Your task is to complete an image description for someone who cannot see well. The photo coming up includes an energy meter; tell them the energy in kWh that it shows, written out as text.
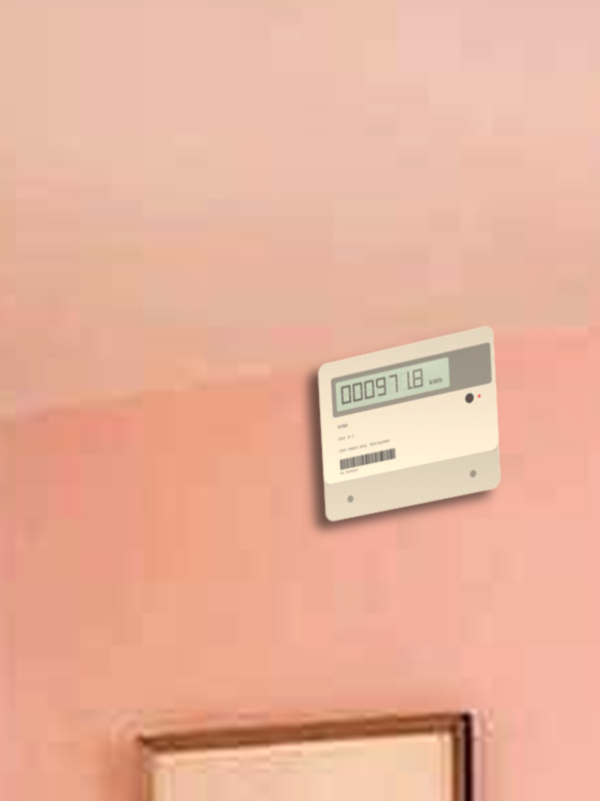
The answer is 971.8 kWh
